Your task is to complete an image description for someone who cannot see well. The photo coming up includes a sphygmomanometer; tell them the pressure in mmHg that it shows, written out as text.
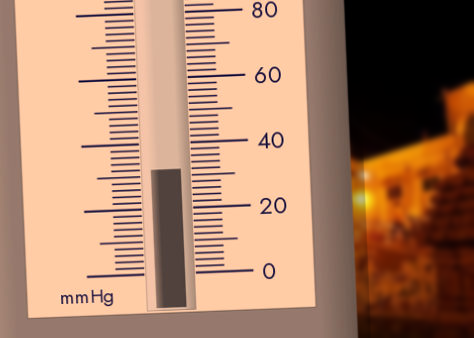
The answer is 32 mmHg
